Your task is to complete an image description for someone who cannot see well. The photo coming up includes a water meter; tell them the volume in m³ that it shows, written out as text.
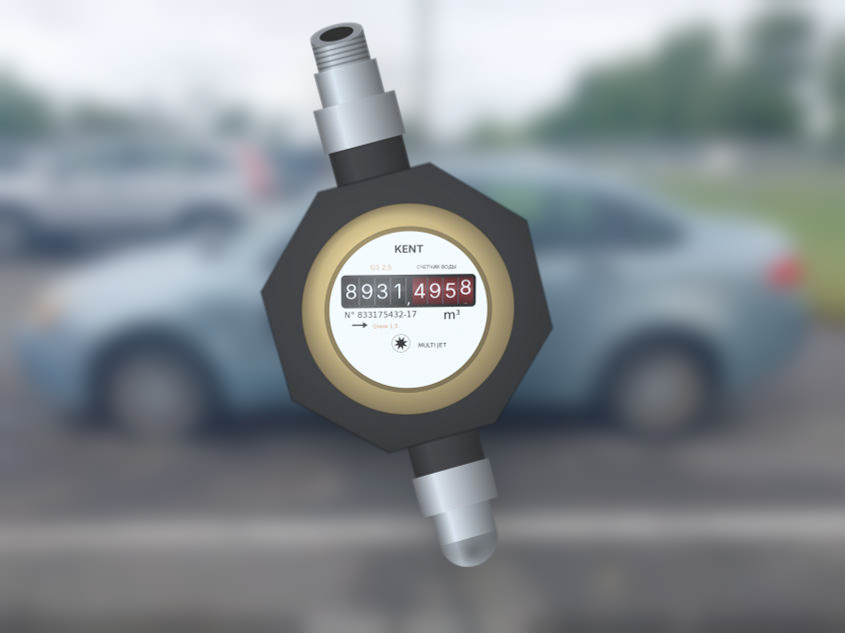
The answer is 8931.4958 m³
